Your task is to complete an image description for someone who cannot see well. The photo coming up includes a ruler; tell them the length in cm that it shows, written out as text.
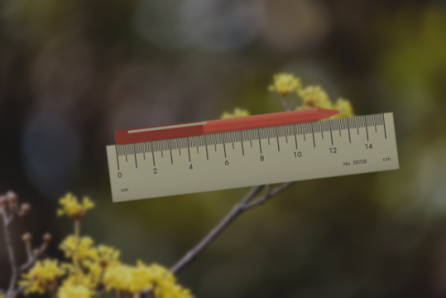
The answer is 13 cm
